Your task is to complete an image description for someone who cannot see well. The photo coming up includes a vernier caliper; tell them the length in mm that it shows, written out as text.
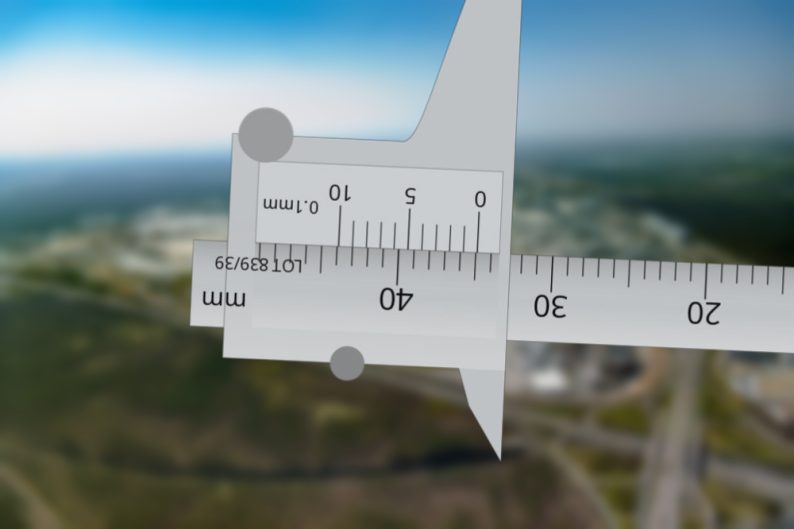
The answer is 34.9 mm
